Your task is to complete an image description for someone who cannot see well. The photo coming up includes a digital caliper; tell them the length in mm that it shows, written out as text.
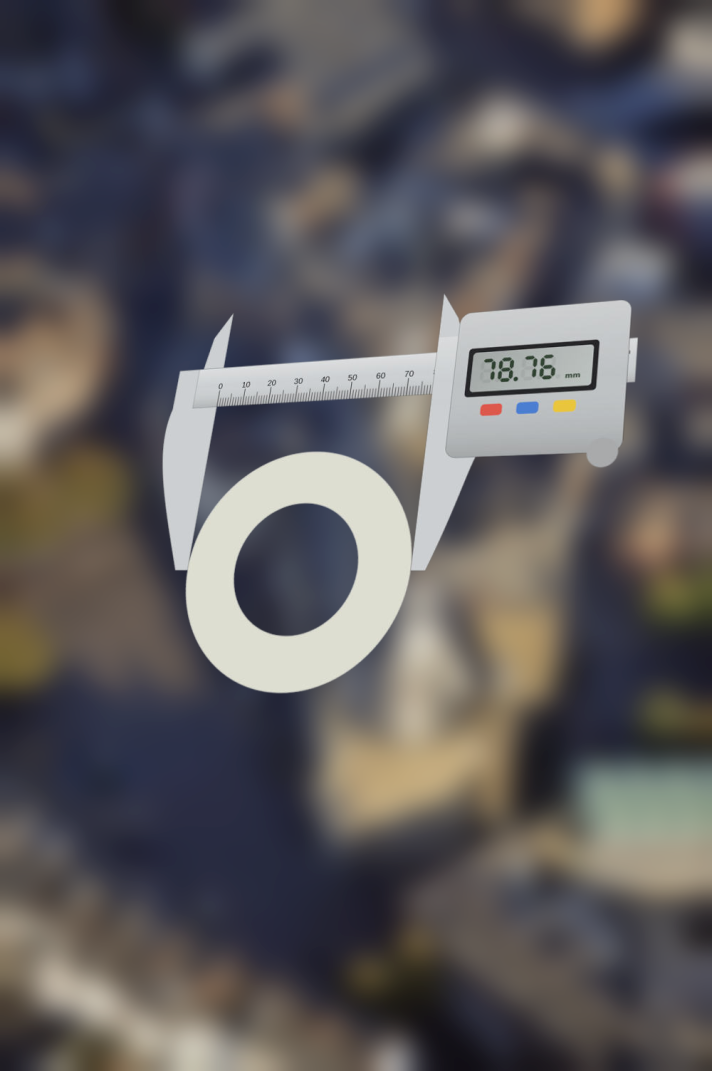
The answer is 78.76 mm
